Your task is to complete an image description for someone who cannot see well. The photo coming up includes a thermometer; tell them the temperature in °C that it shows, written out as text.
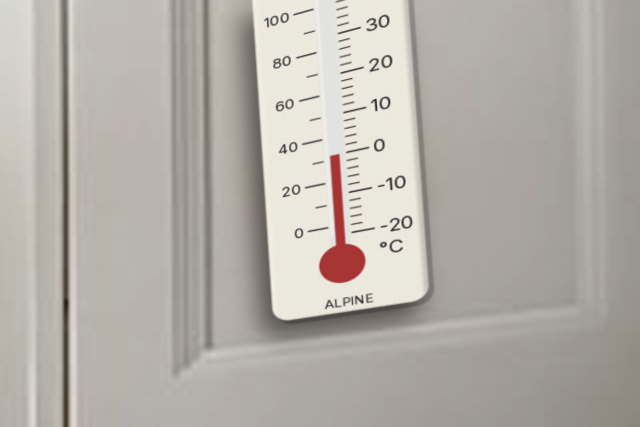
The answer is 0 °C
